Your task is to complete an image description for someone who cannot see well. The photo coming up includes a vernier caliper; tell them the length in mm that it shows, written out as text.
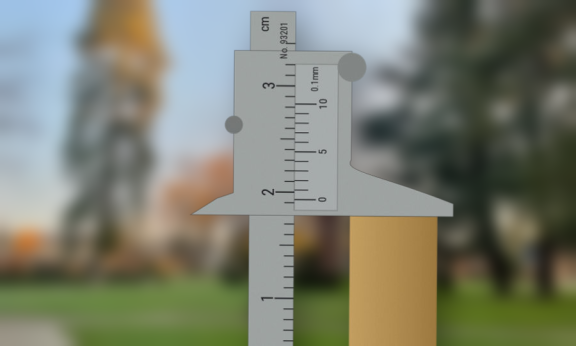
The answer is 19.3 mm
